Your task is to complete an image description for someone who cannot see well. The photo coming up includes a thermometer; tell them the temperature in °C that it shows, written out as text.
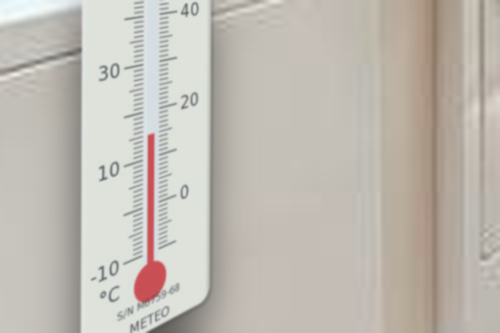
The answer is 15 °C
